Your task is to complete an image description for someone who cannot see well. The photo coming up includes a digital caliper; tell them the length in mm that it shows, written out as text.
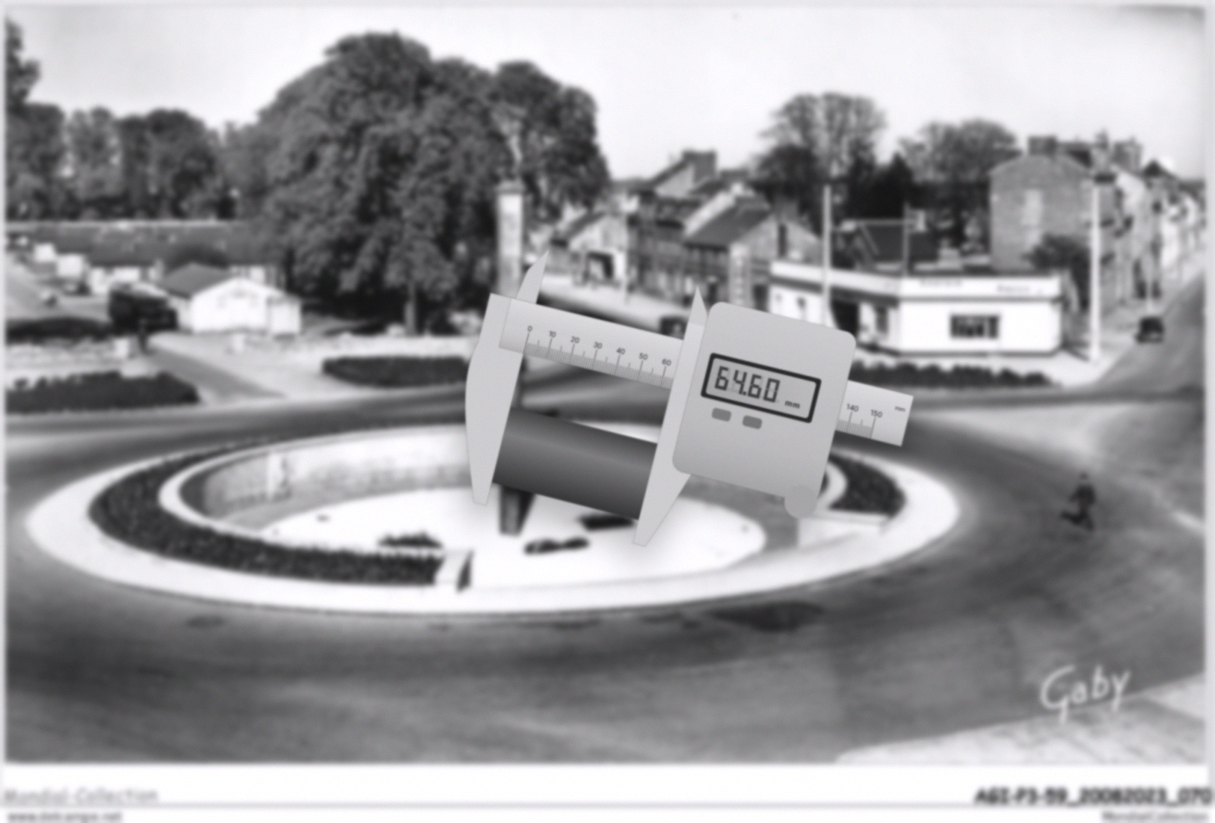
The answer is 64.60 mm
